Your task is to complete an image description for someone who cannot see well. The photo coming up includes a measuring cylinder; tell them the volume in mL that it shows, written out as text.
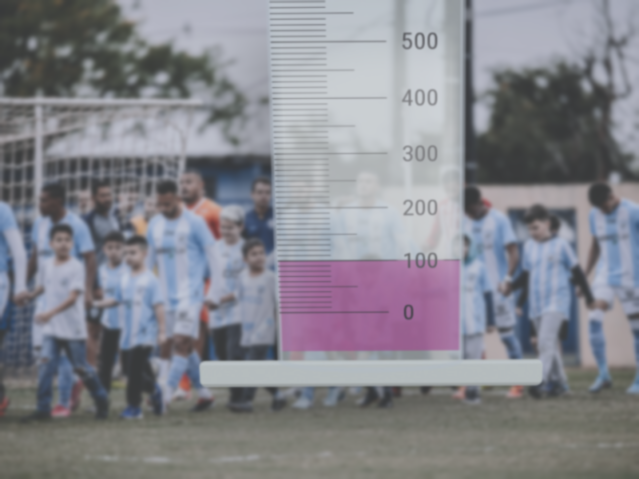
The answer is 100 mL
